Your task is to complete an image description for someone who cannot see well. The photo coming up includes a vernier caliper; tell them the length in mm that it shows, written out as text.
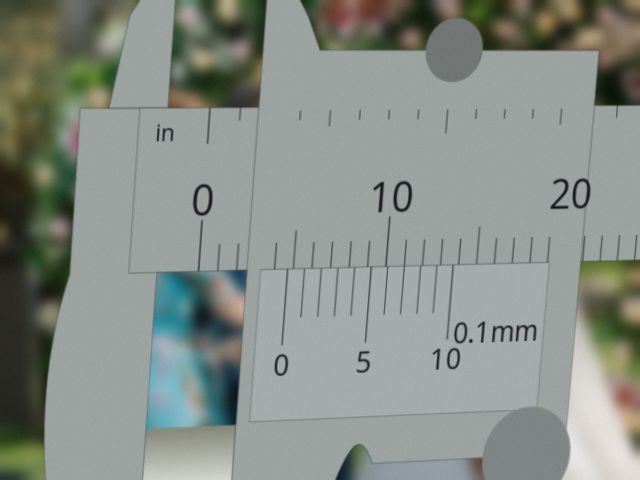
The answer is 4.7 mm
